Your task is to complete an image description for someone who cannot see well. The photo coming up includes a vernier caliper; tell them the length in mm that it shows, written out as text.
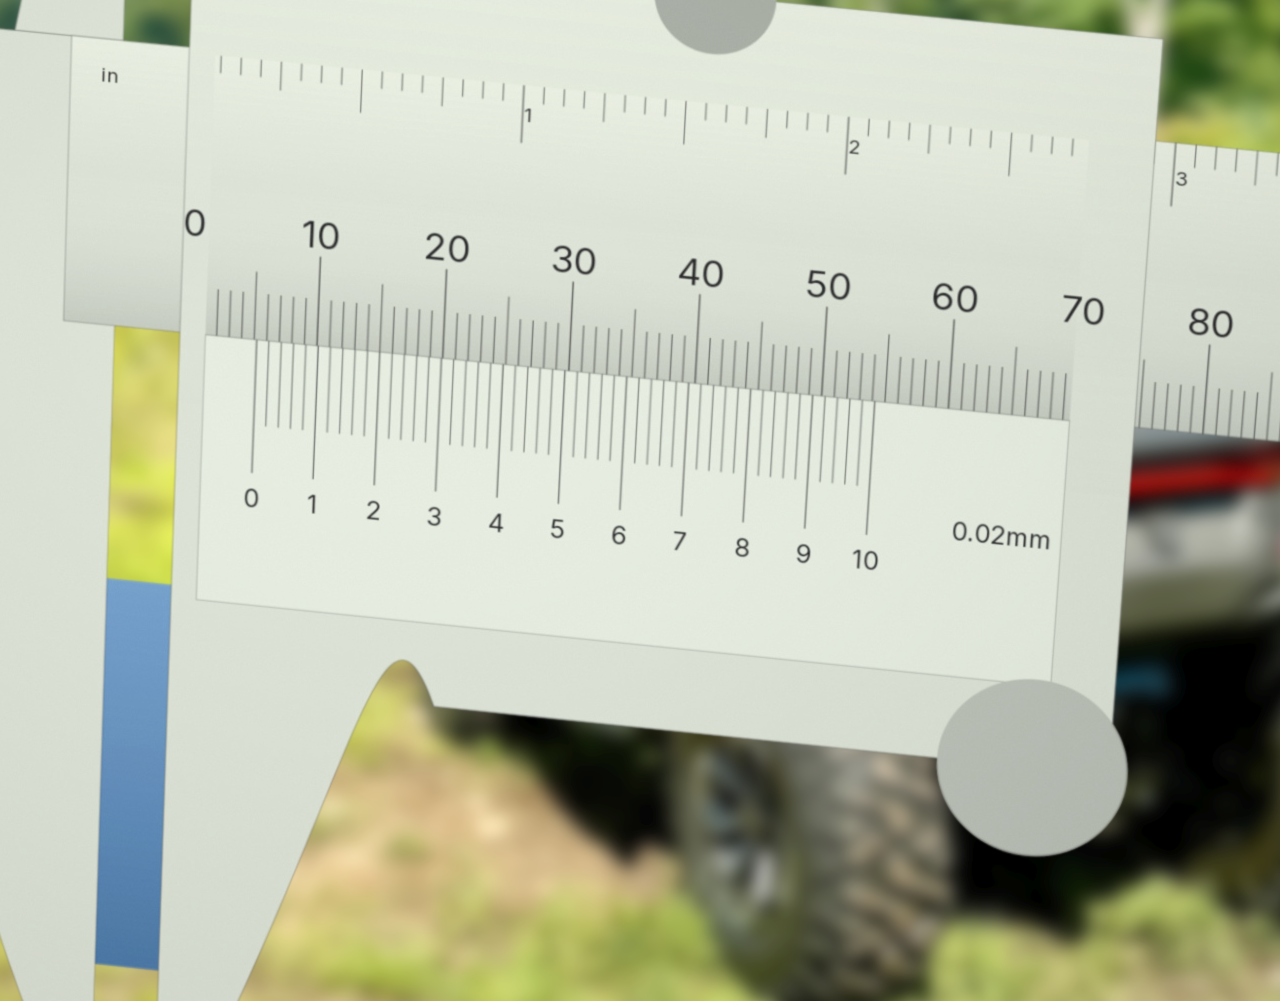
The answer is 5.2 mm
